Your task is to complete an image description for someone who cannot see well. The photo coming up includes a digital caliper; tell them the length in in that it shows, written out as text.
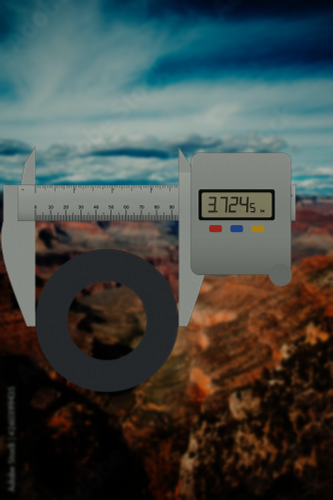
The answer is 3.7245 in
